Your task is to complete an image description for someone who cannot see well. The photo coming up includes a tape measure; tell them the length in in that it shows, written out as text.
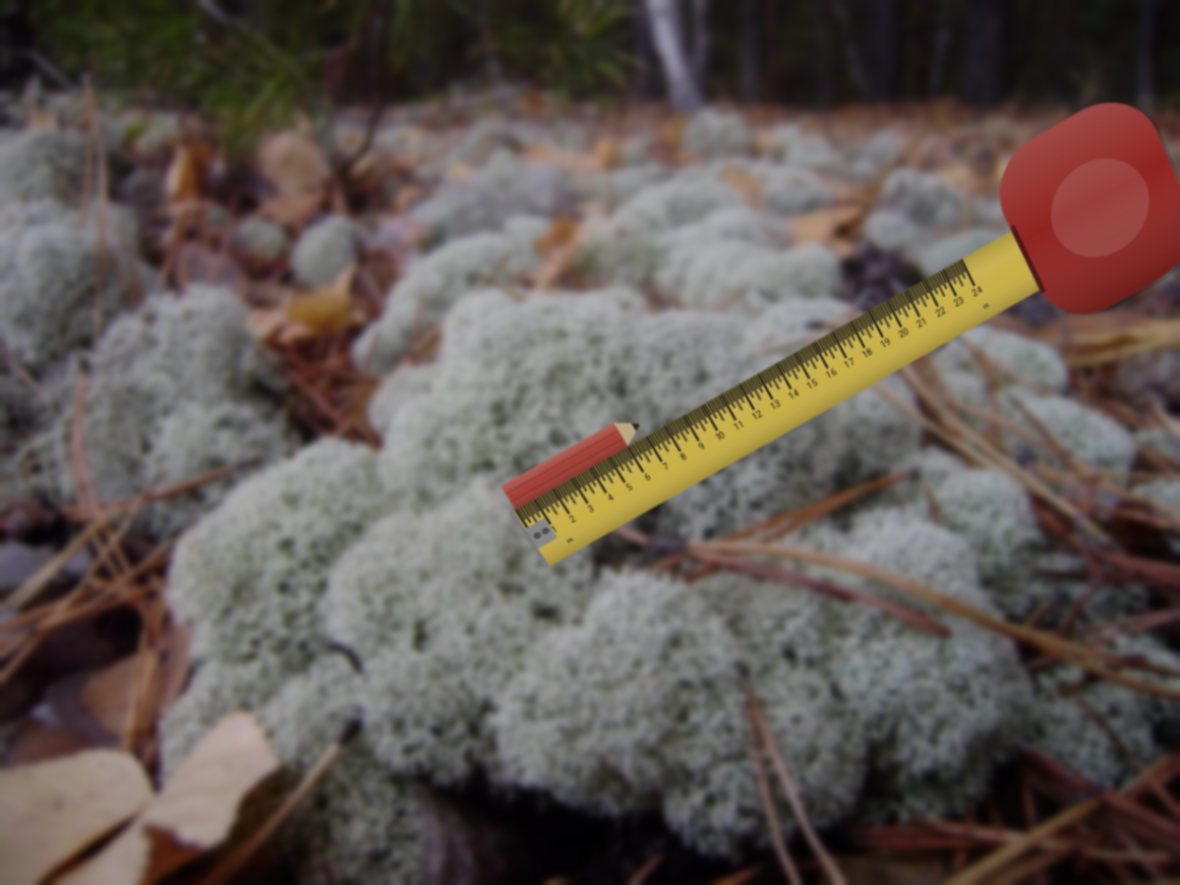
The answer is 7 in
